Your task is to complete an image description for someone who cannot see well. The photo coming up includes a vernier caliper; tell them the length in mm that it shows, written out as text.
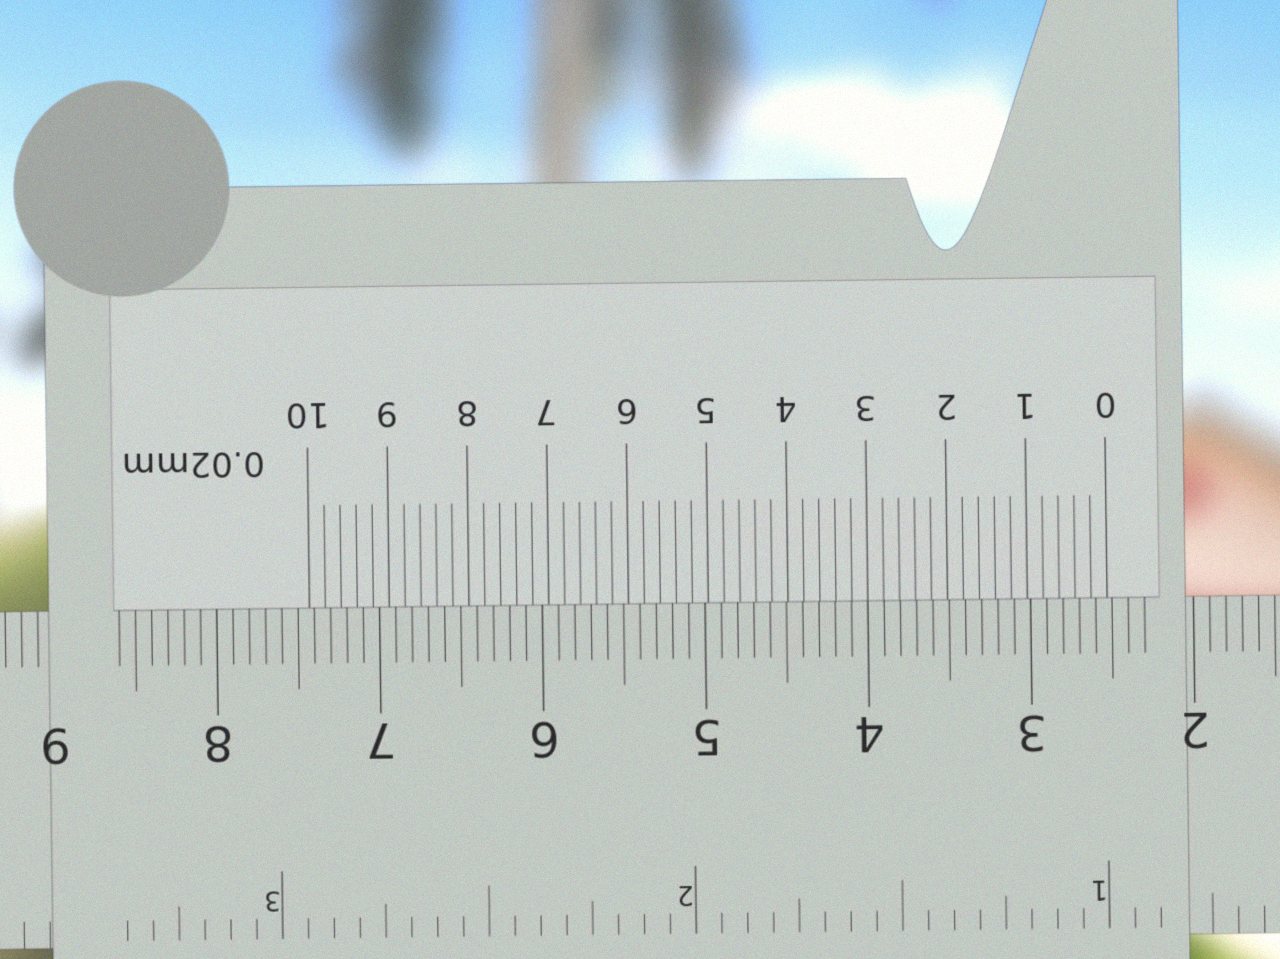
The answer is 25.3 mm
